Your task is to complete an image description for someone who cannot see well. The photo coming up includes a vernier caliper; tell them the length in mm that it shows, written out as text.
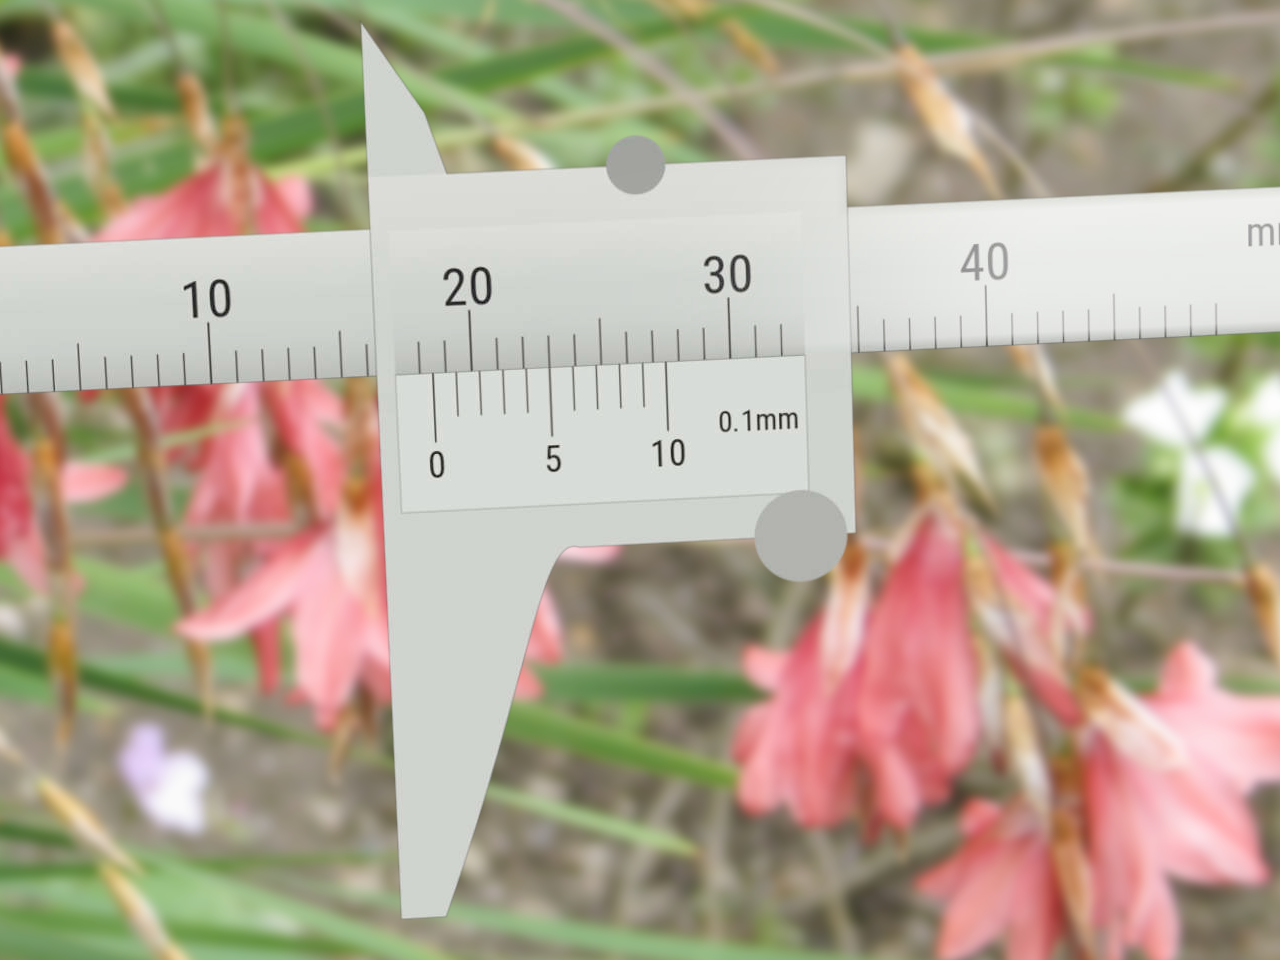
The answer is 18.5 mm
